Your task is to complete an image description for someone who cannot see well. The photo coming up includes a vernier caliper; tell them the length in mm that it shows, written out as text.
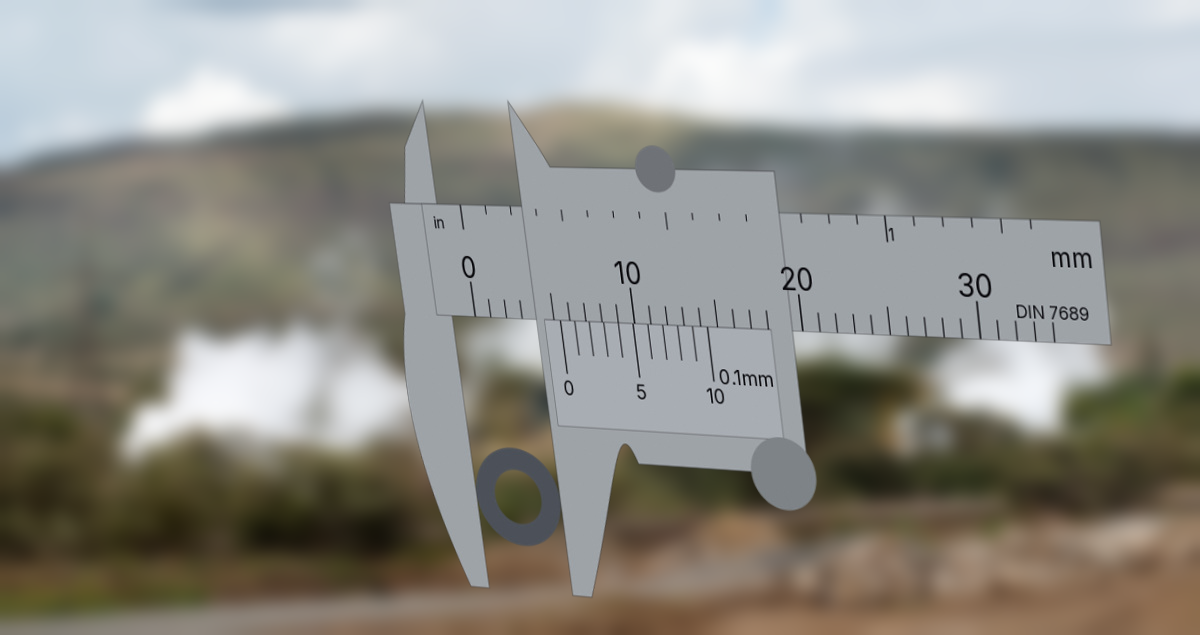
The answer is 5.4 mm
